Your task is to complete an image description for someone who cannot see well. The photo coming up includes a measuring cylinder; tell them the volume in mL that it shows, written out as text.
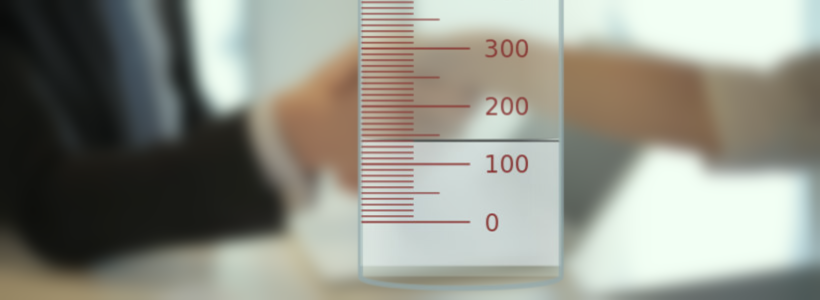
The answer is 140 mL
